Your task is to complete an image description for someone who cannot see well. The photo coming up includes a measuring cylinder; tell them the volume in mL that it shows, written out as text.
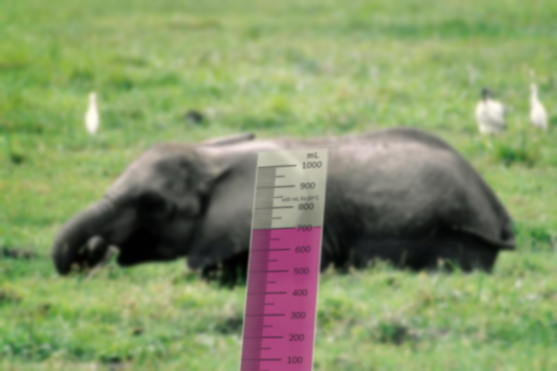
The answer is 700 mL
